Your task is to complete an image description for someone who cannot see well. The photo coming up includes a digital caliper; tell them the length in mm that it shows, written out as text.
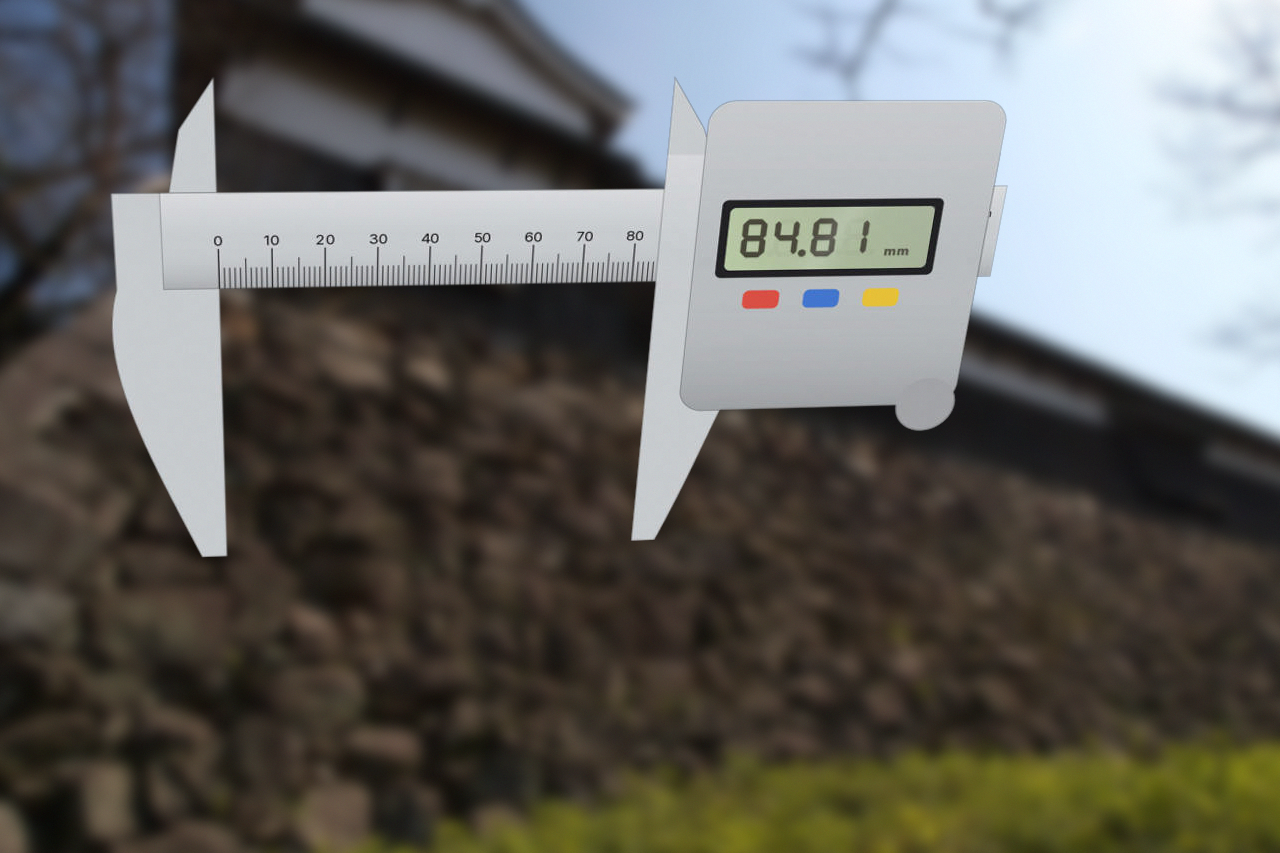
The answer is 84.81 mm
